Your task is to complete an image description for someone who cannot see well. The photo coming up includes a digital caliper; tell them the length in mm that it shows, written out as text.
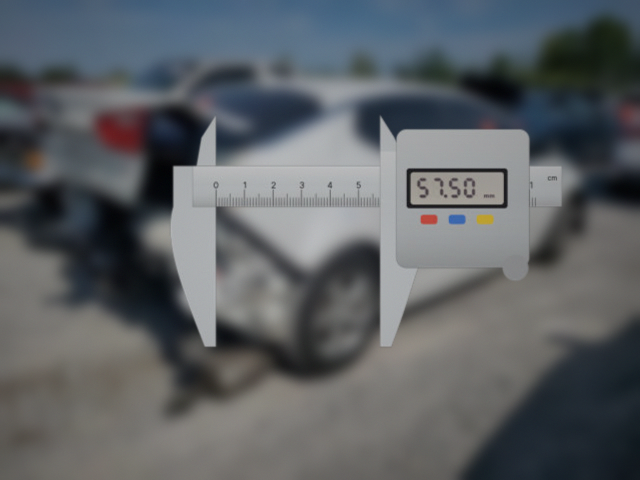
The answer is 57.50 mm
